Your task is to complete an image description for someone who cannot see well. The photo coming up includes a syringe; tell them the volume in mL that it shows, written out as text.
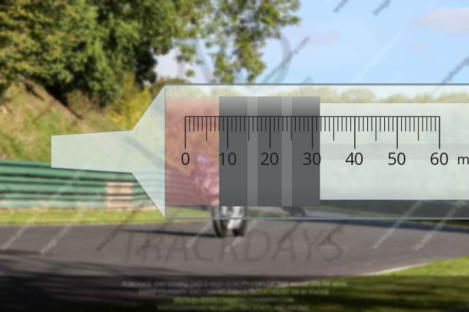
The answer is 8 mL
